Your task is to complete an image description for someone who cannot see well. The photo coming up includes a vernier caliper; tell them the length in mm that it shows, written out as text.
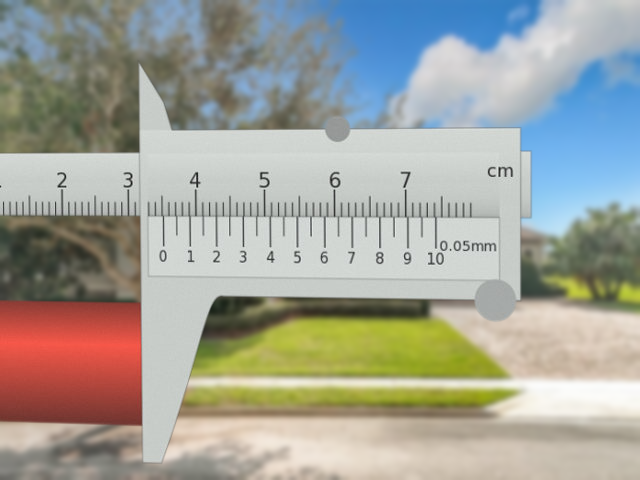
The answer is 35.2 mm
